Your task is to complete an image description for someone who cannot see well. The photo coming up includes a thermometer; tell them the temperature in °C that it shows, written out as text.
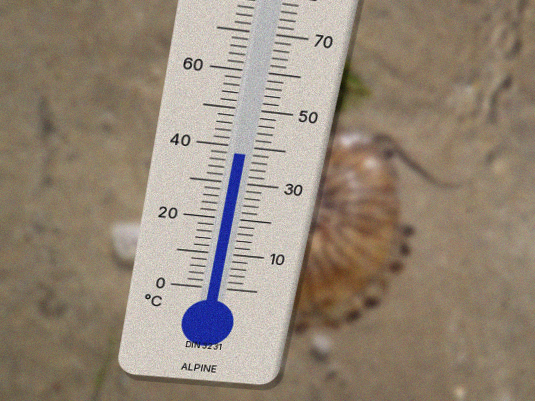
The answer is 38 °C
